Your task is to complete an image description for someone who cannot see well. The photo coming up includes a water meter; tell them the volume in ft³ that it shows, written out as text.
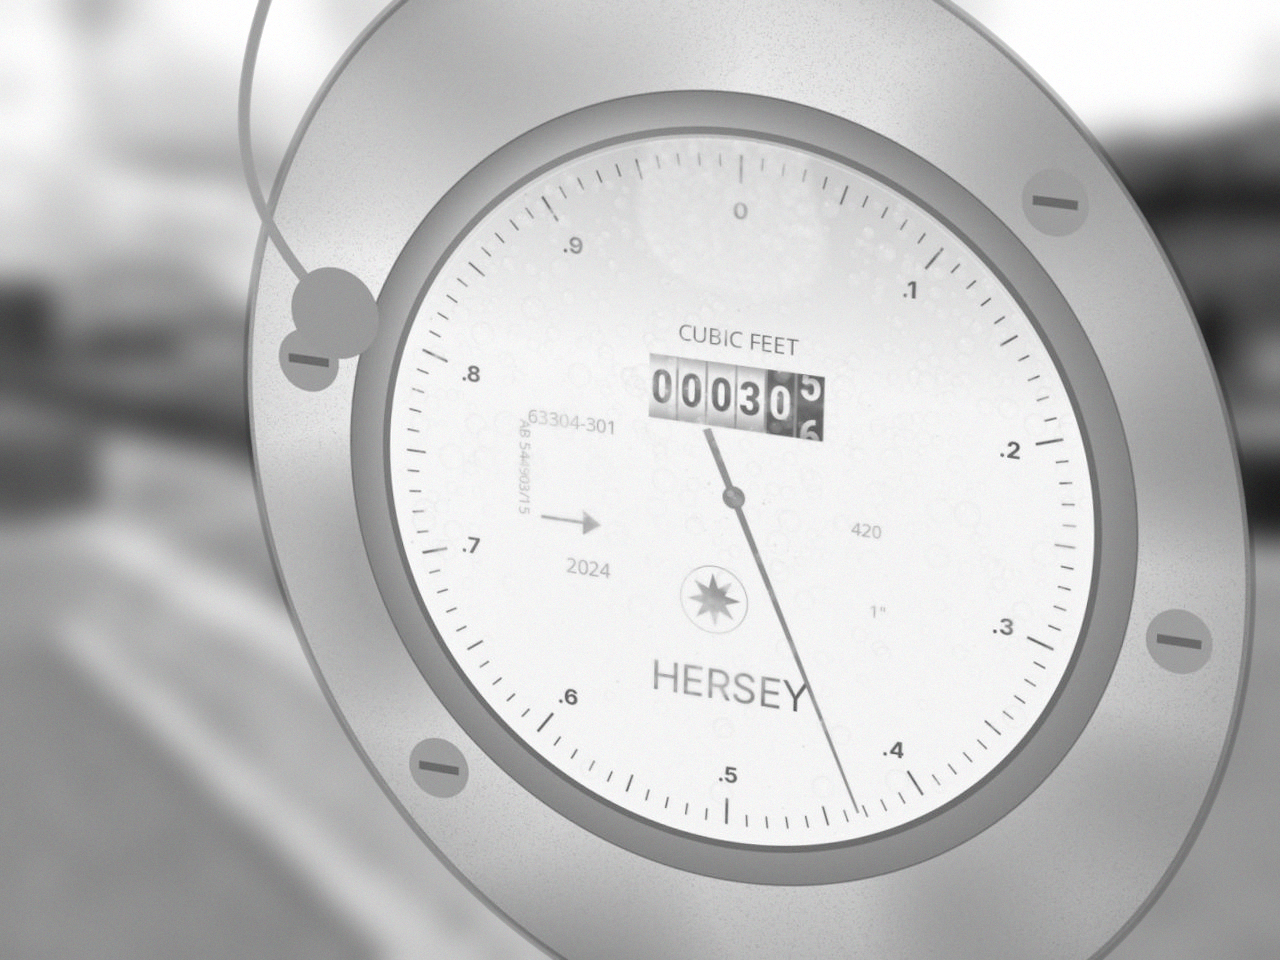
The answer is 305.43 ft³
